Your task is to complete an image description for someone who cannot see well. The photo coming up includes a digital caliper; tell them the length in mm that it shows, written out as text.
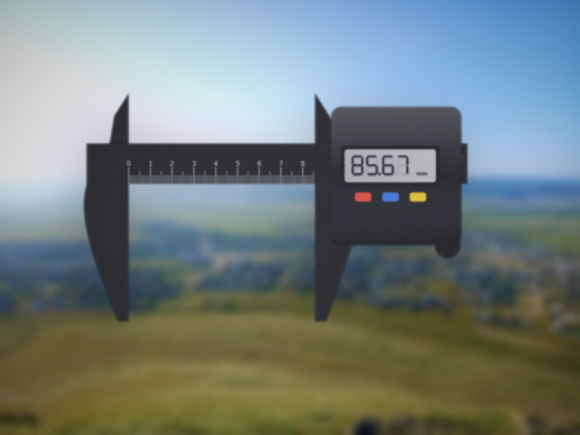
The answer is 85.67 mm
